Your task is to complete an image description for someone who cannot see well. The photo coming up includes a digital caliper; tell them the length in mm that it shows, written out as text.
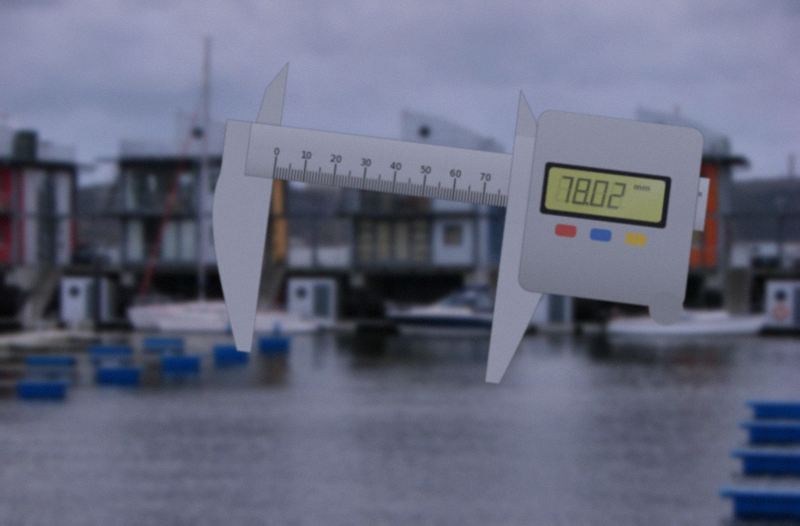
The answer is 78.02 mm
